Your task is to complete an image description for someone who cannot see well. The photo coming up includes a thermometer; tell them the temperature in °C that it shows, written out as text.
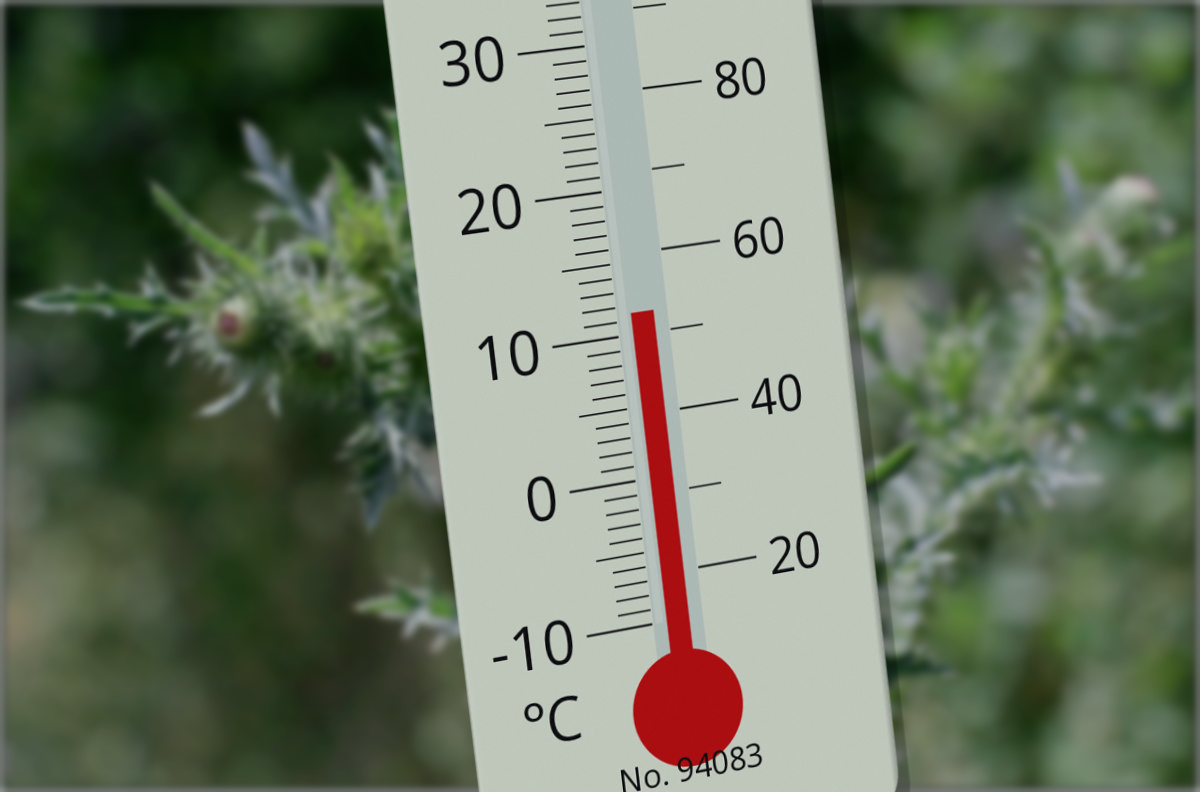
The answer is 11.5 °C
